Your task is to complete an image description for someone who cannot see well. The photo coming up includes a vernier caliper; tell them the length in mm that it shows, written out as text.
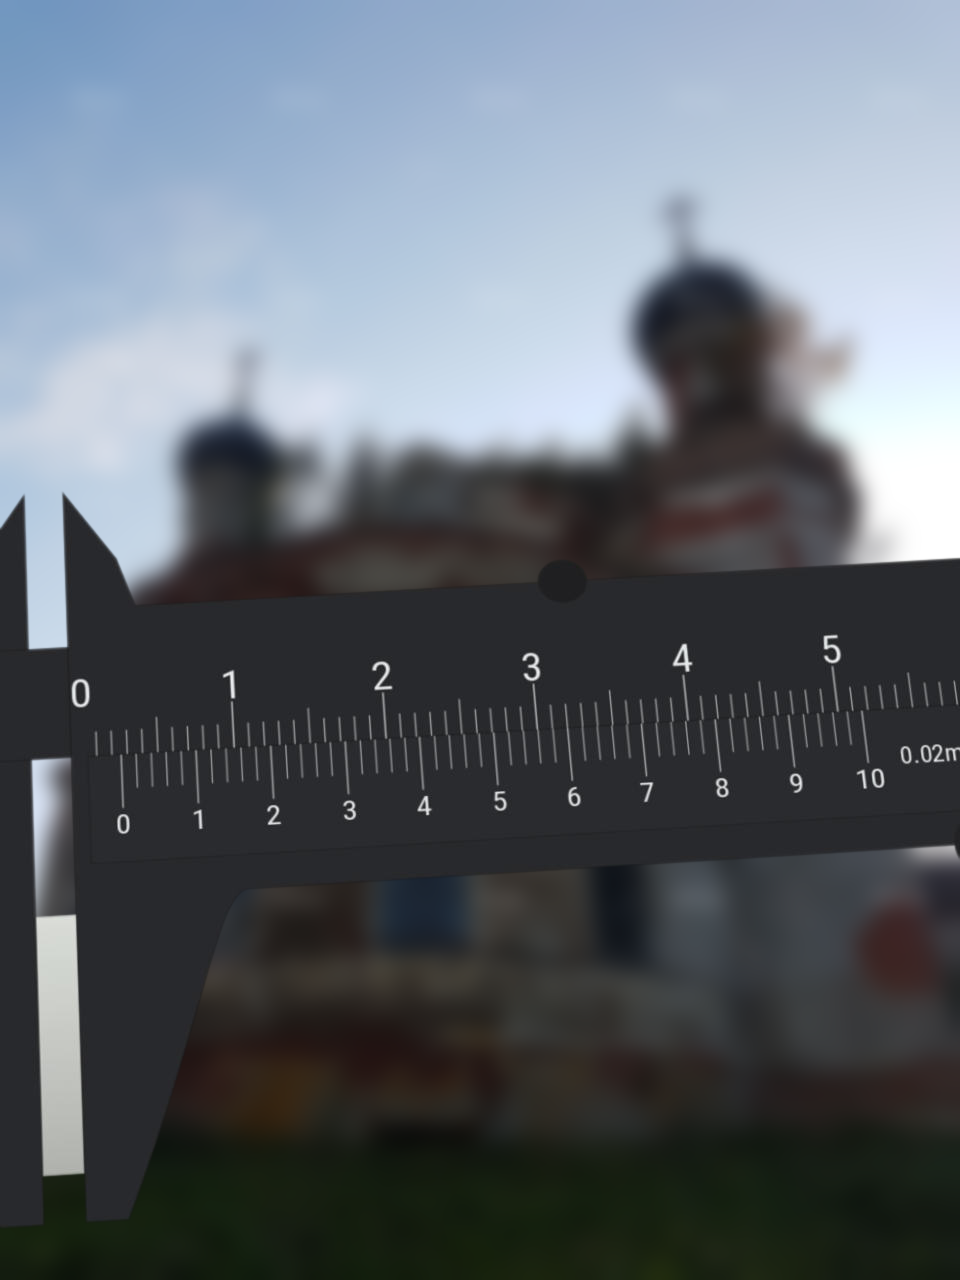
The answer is 2.6 mm
